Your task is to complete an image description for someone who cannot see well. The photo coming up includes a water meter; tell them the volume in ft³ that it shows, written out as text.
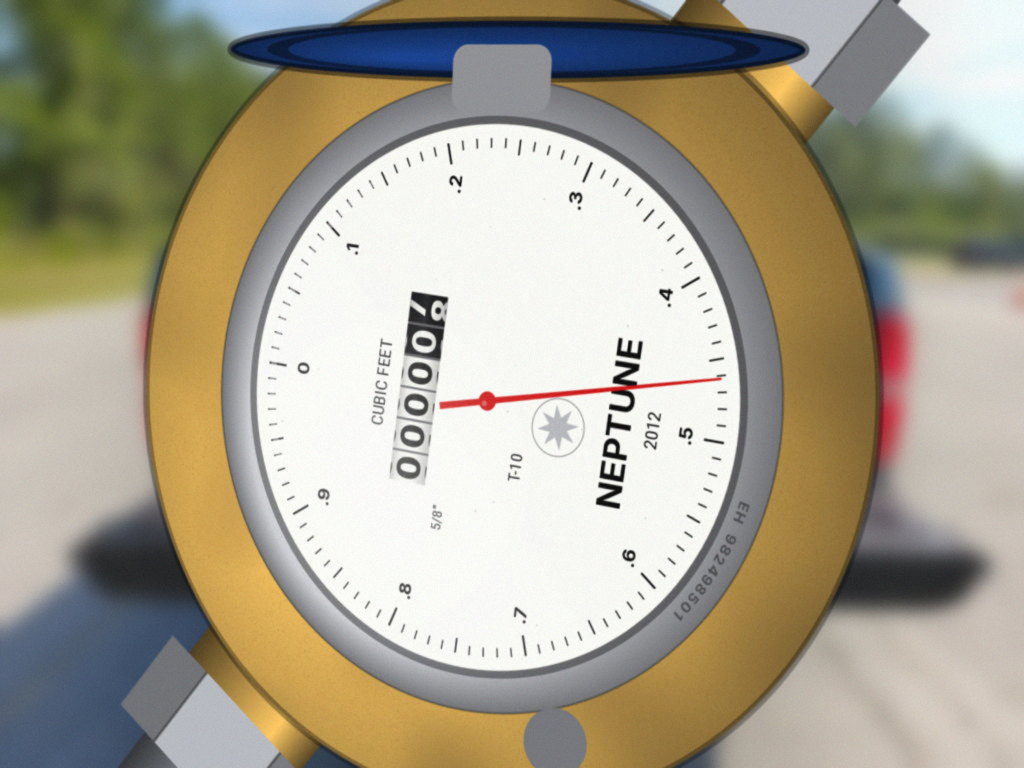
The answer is 7.46 ft³
